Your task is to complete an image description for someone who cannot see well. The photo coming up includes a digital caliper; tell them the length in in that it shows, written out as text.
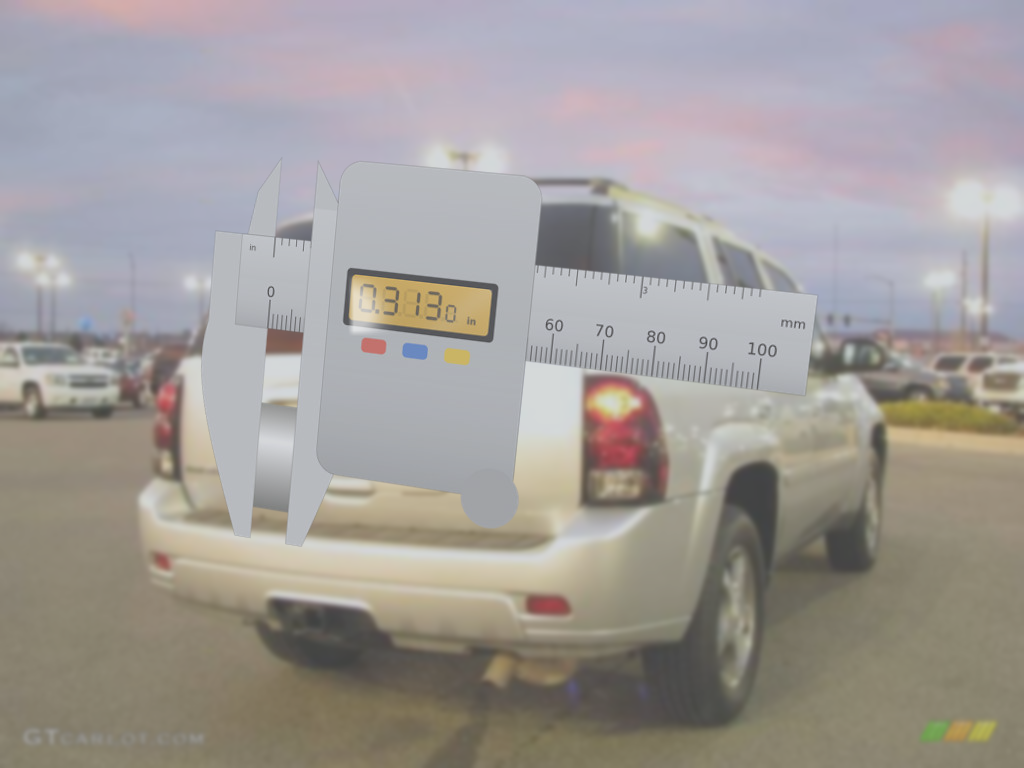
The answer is 0.3130 in
